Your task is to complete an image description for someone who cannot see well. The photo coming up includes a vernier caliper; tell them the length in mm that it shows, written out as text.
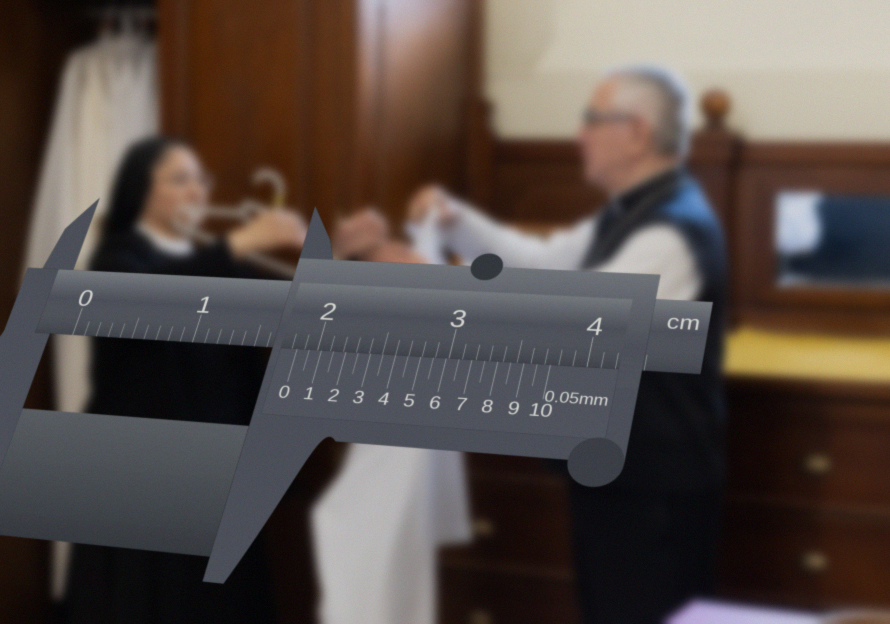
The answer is 18.4 mm
